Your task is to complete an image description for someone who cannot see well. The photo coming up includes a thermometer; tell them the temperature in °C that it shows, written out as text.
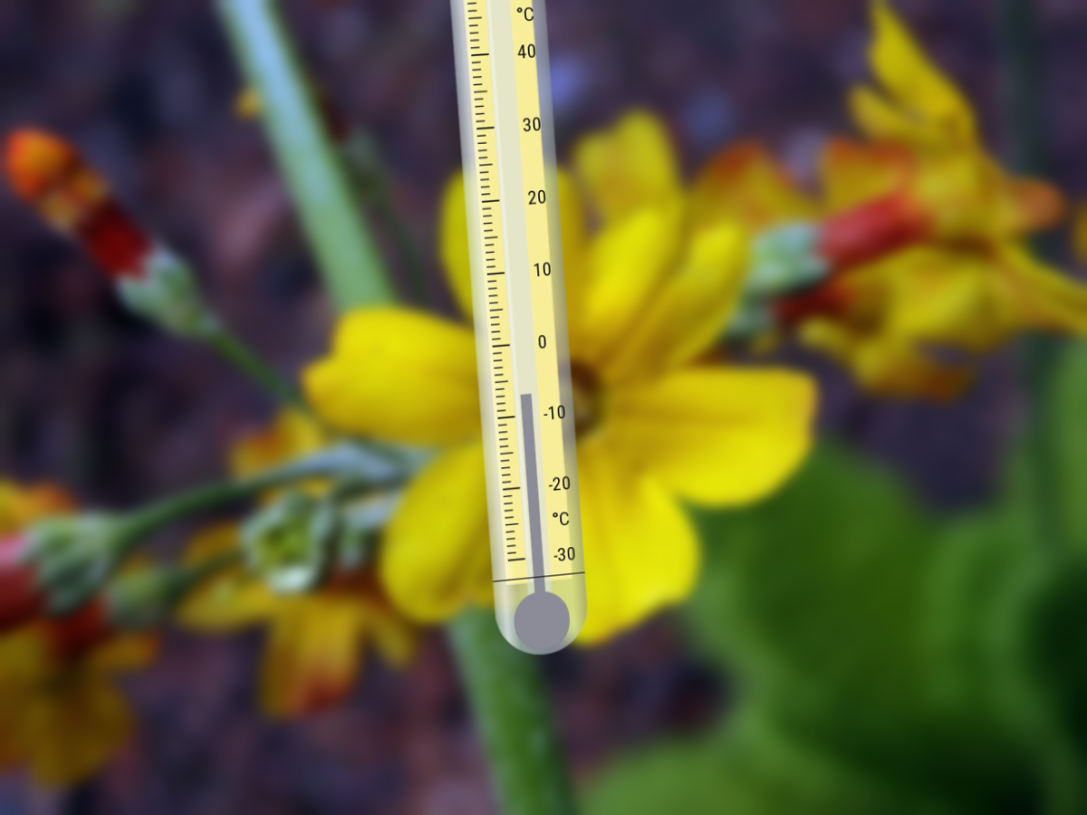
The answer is -7 °C
